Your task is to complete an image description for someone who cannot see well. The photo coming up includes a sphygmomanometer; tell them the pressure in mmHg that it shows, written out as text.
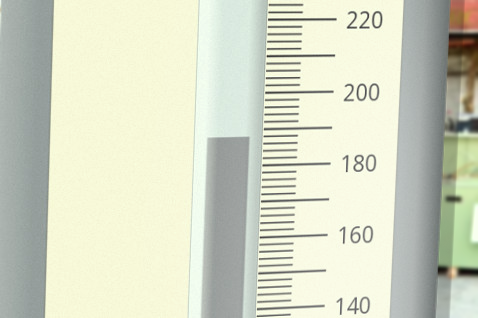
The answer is 188 mmHg
